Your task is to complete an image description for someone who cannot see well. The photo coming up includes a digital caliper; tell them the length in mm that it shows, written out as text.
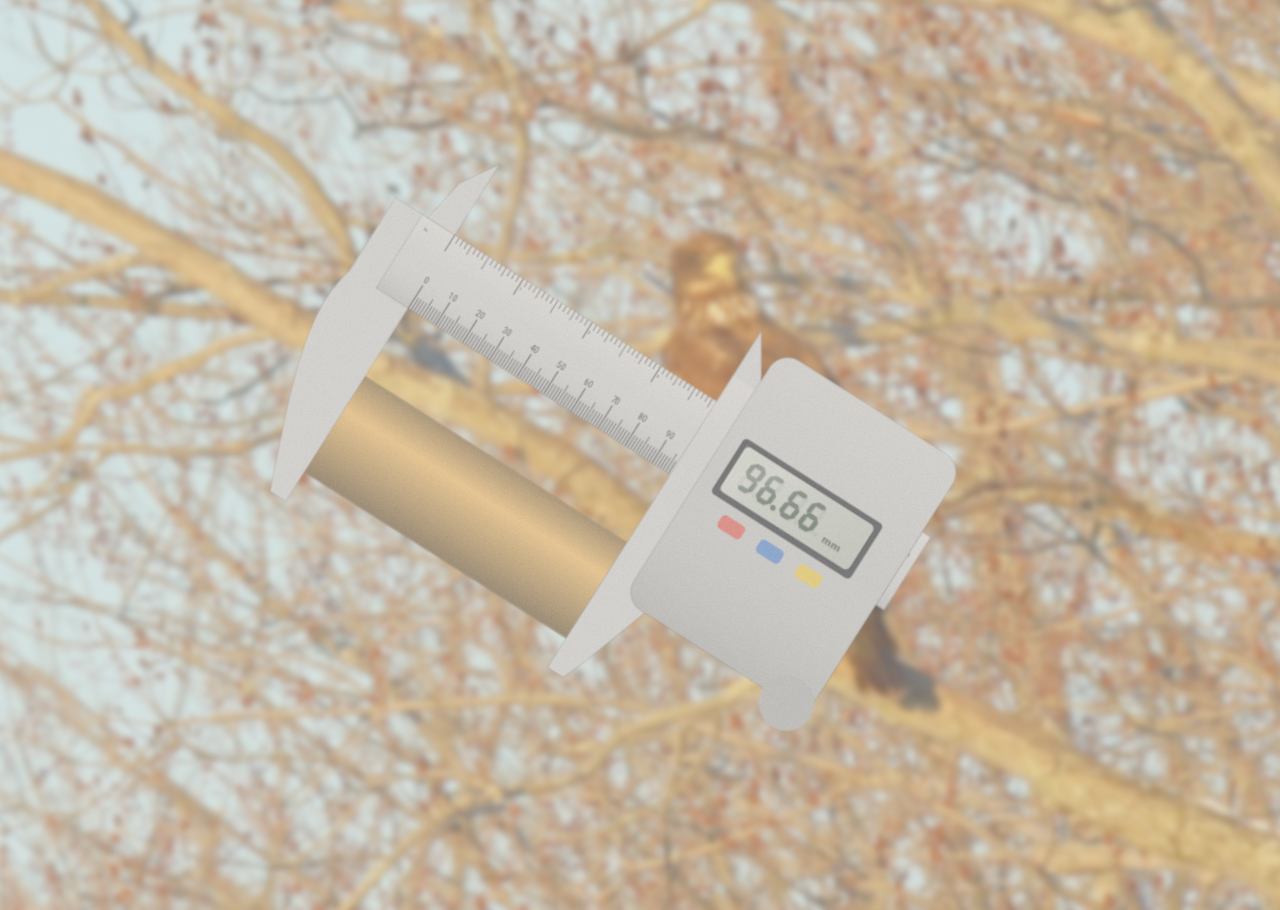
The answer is 96.66 mm
